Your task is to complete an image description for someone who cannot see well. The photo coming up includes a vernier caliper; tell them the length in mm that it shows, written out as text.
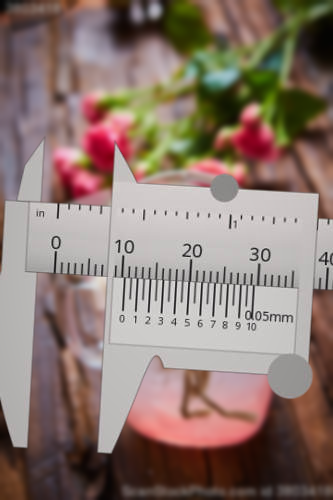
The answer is 10.4 mm
